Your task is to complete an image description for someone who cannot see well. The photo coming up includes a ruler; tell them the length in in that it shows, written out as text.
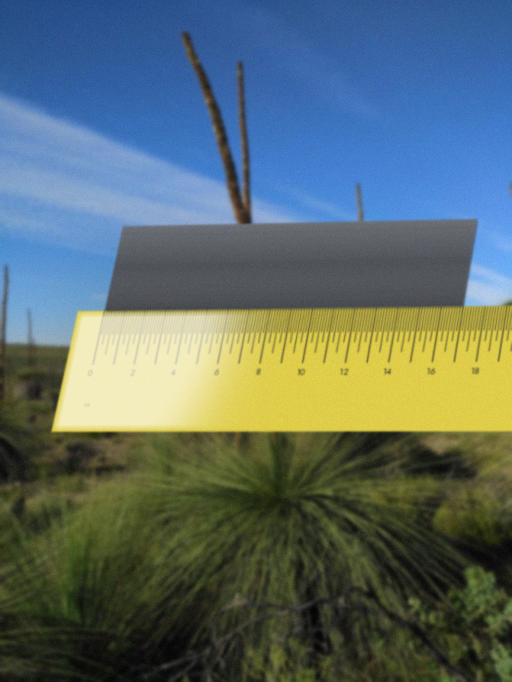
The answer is 17 in
